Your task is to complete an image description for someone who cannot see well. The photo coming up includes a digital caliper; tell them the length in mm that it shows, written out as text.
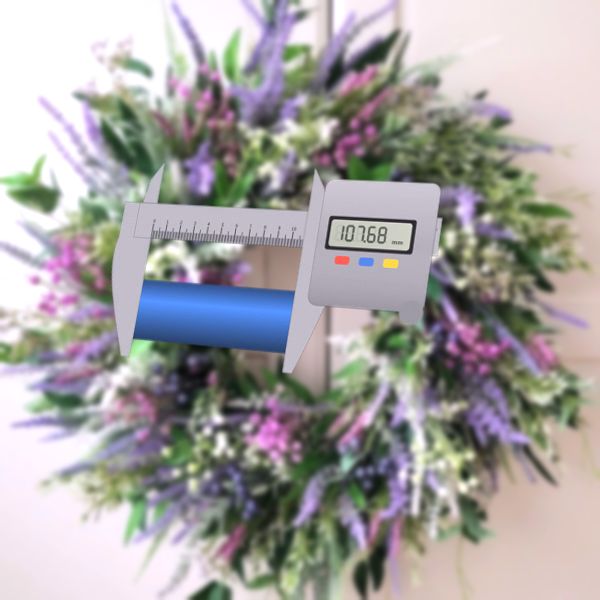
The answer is 107.68 mm
